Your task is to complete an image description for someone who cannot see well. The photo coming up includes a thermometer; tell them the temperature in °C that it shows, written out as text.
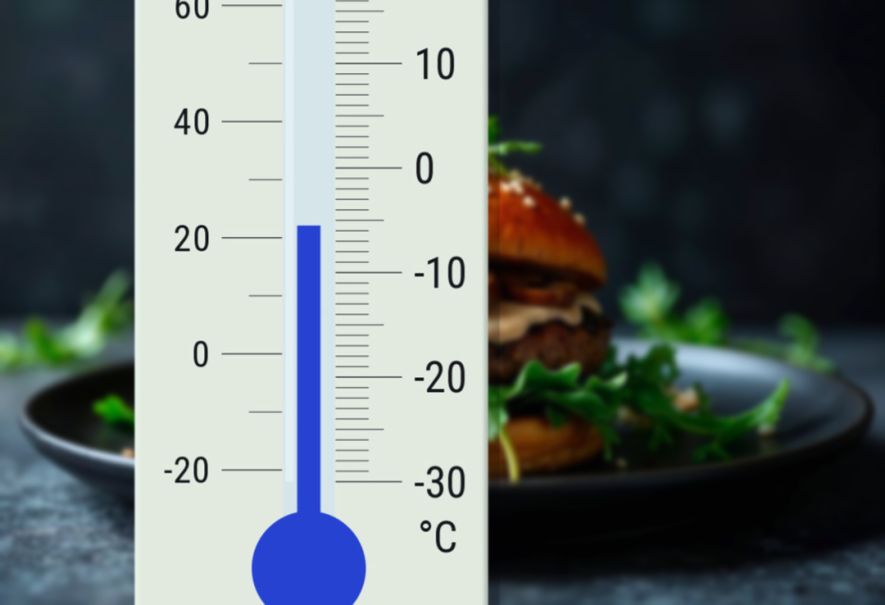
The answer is -5.5 °C
